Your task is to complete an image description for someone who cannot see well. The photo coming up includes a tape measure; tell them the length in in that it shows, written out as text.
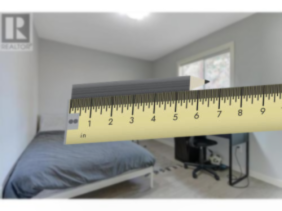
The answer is 6.5 in
